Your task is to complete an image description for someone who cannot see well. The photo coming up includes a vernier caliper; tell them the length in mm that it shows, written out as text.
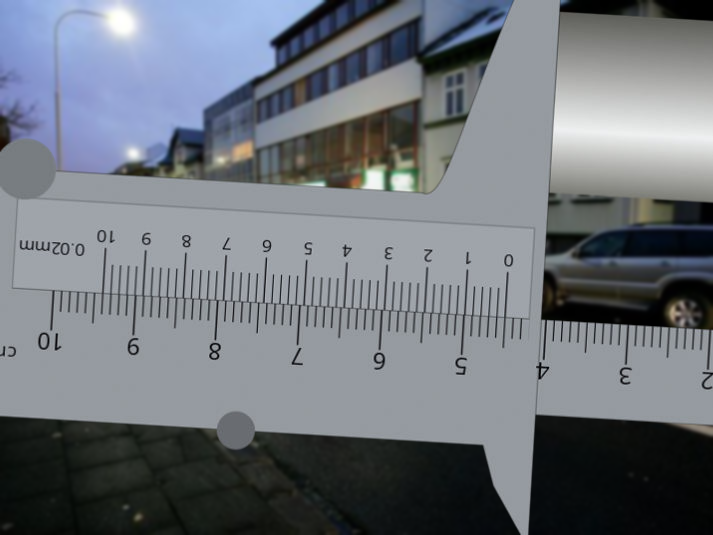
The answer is 45.0 mm
